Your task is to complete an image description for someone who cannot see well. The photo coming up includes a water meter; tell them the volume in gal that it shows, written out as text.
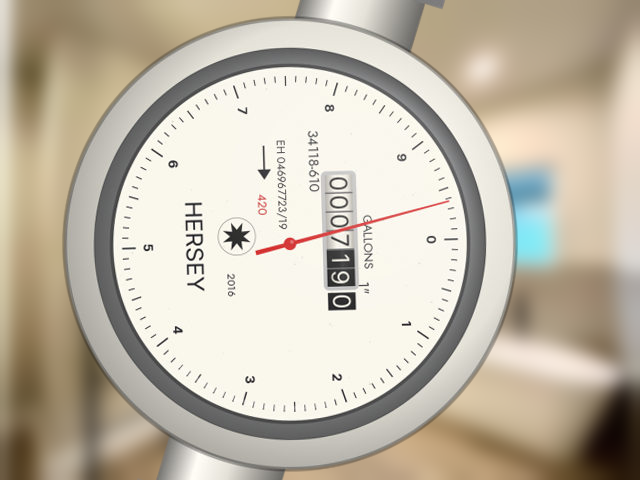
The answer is 7189.6 gal
